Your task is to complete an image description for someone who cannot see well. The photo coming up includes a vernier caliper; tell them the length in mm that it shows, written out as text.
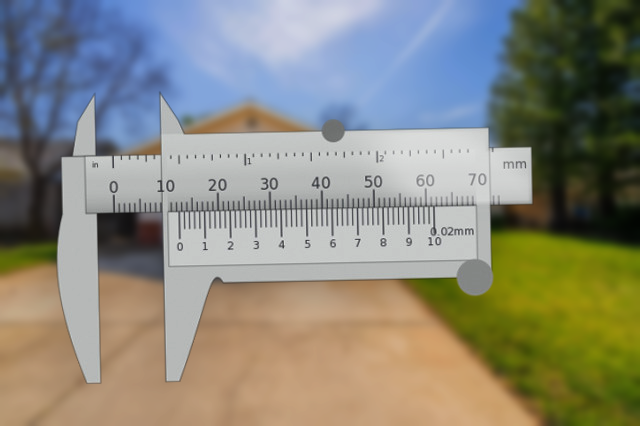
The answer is 12.5 mm
